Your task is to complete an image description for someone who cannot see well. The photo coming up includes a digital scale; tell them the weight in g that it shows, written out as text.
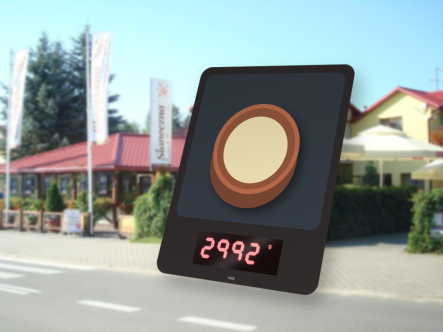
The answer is 2992 g
